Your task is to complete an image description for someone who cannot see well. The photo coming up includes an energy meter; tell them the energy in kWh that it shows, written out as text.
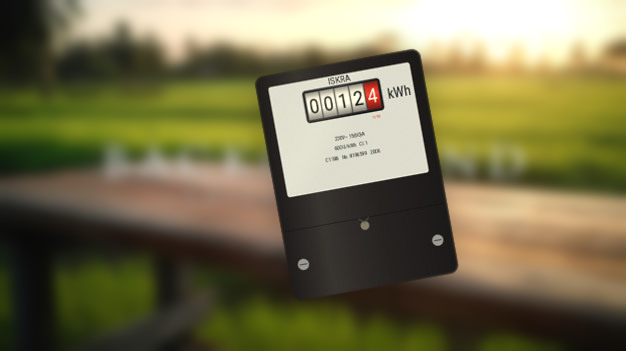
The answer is 12.4 kWh
